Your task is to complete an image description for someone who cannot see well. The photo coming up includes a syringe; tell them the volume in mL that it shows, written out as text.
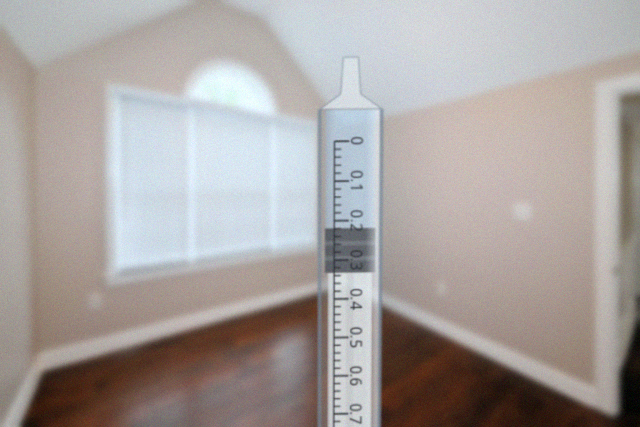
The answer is 0.22 mL
